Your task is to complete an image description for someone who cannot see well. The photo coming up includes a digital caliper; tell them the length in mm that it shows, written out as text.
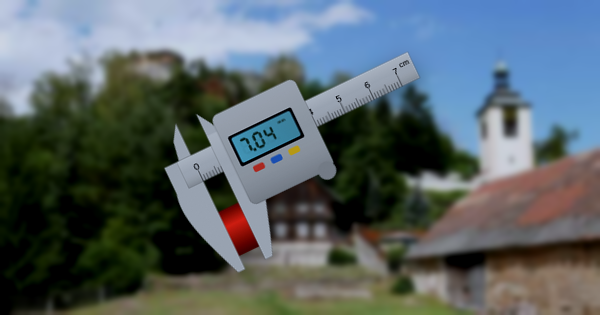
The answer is 7.04 mm
